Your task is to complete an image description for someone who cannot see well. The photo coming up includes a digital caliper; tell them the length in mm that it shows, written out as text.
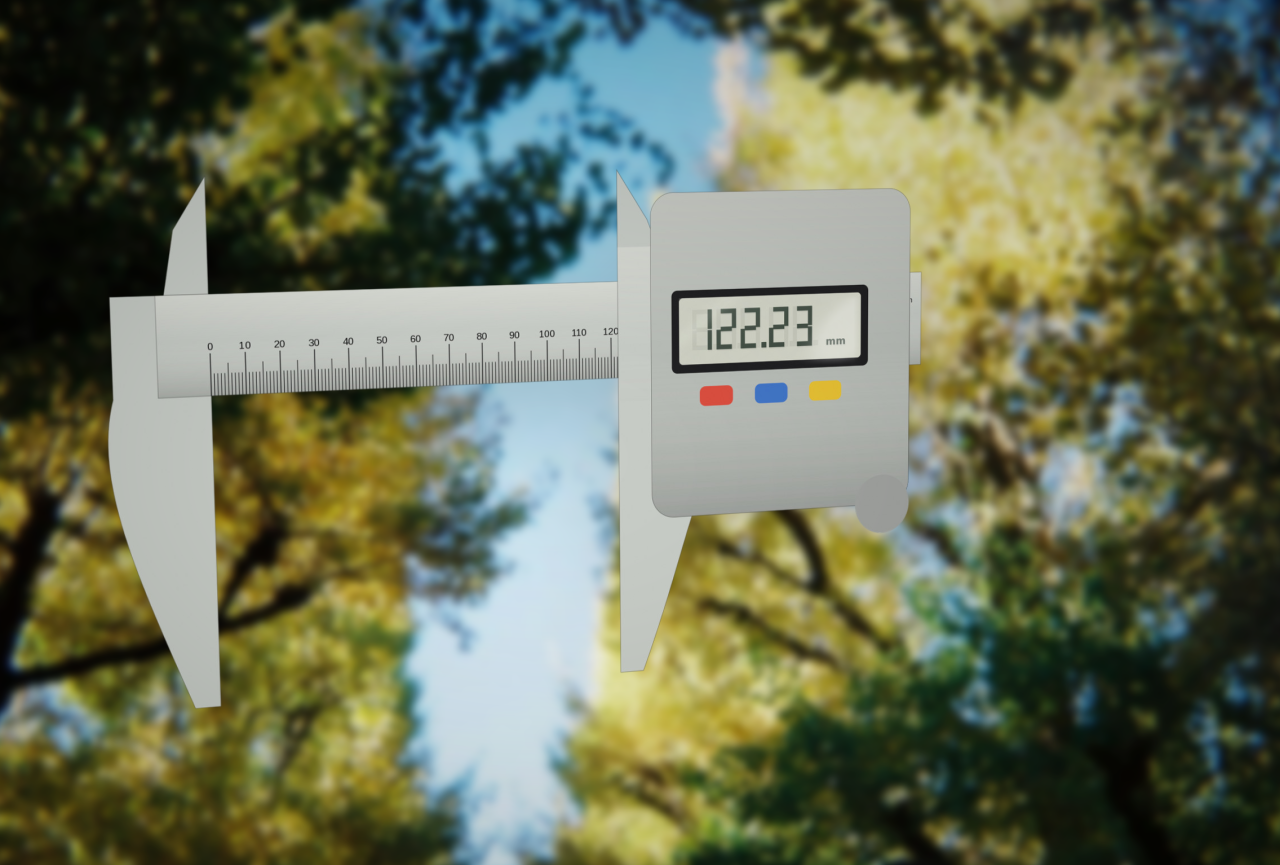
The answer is 122.23 mm
